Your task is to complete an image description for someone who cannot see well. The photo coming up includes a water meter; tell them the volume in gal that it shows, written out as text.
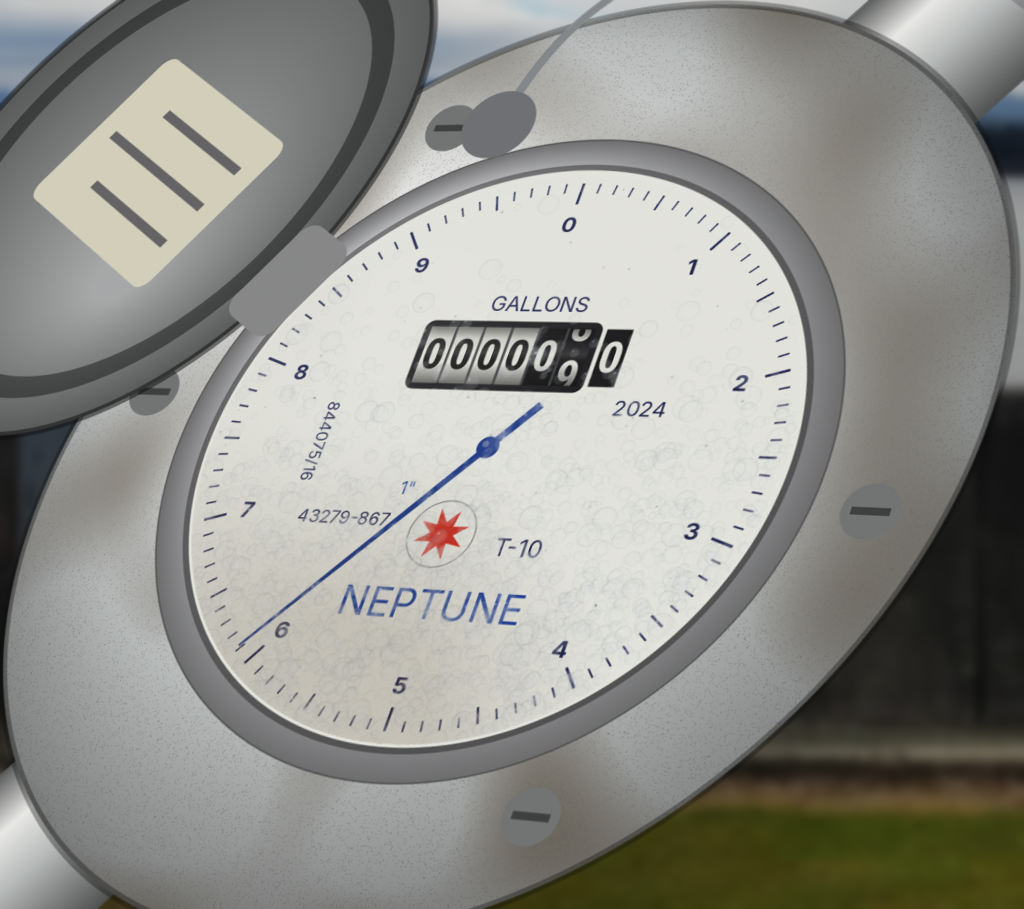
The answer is 86.1 gal
